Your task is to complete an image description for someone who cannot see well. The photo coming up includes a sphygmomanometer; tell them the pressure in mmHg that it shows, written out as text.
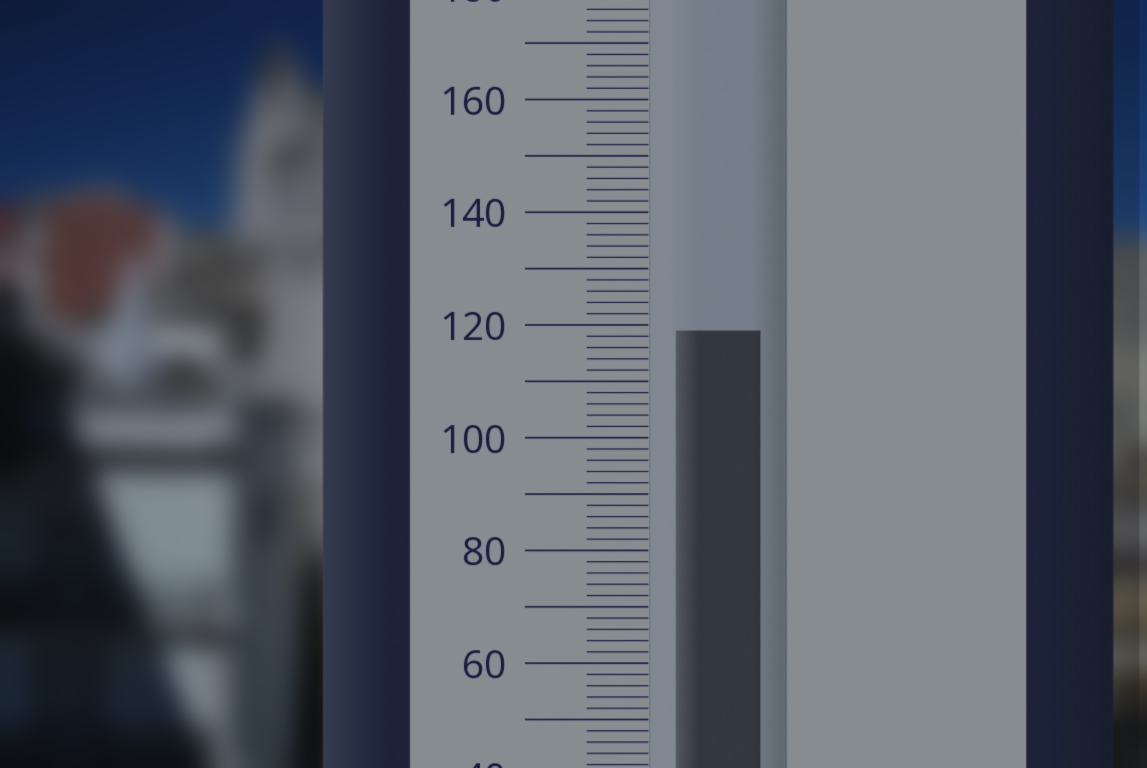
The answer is 119 mmHg
